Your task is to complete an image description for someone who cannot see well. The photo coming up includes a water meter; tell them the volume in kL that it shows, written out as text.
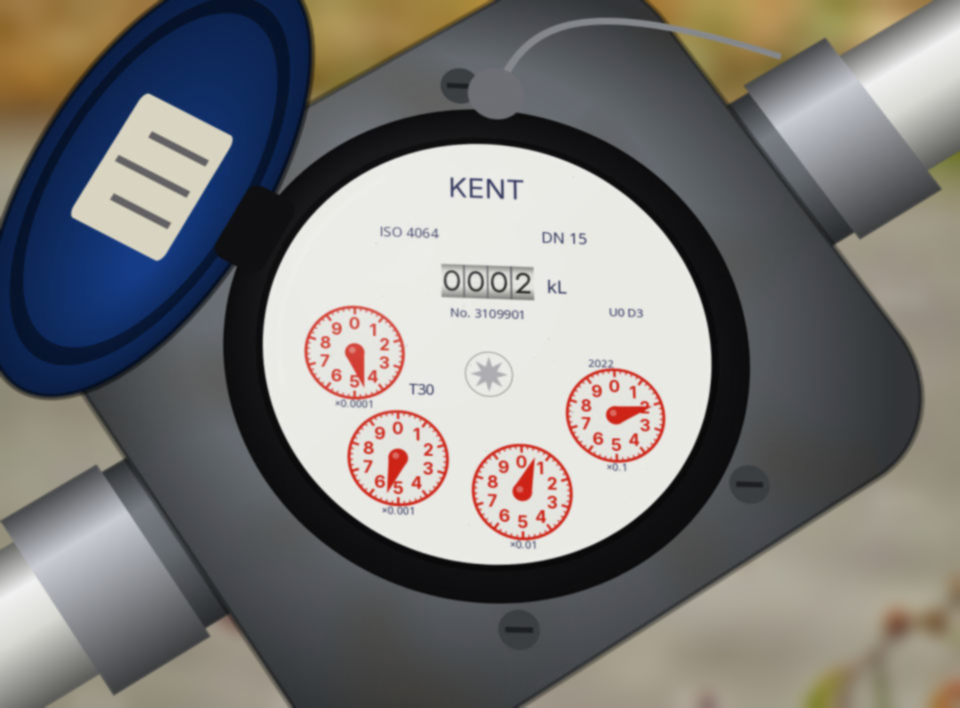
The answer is 2.2054 kL
